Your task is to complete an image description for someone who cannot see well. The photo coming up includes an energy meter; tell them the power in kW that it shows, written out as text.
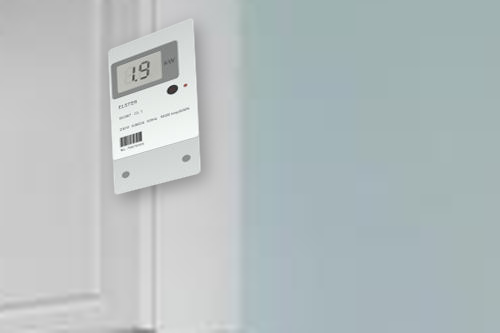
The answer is 1.9 kW
